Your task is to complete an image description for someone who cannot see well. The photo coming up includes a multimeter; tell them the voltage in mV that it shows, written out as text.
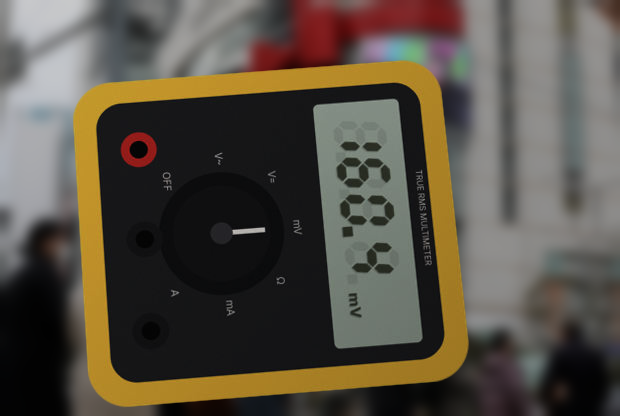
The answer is 160.4 mV
